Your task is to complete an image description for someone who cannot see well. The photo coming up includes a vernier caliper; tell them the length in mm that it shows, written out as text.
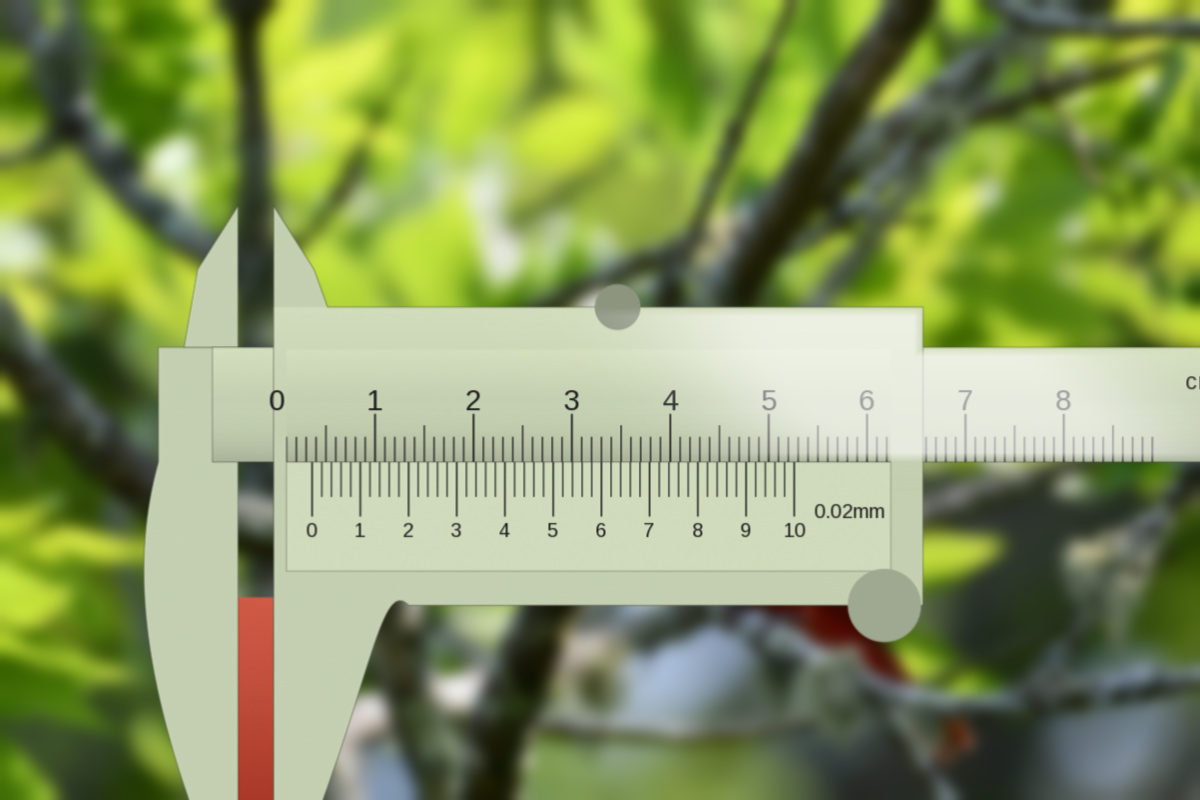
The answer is 3.6 mm
